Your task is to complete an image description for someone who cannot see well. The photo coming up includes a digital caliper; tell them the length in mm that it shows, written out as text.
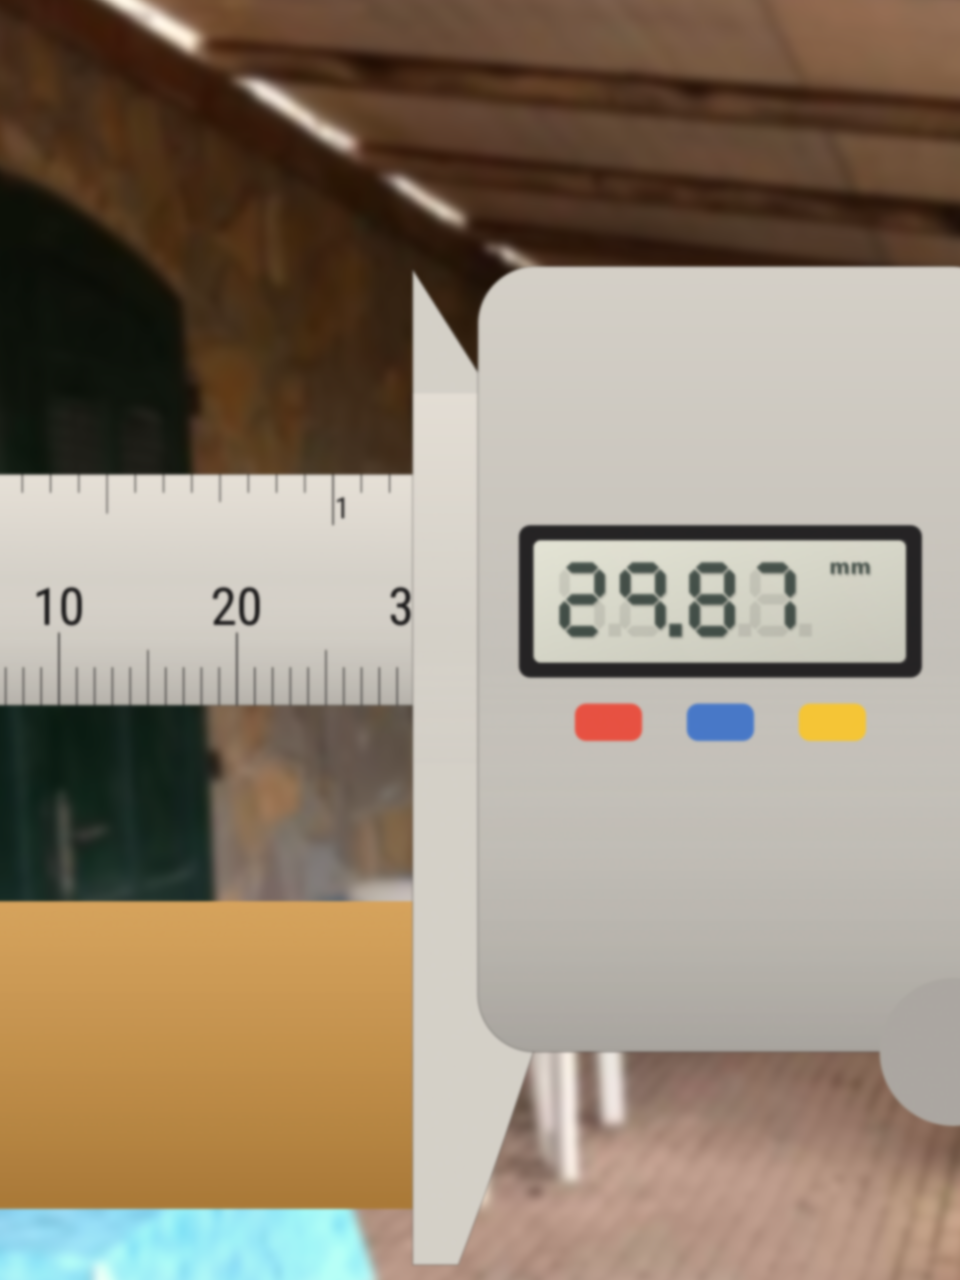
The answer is 29.87 mm
